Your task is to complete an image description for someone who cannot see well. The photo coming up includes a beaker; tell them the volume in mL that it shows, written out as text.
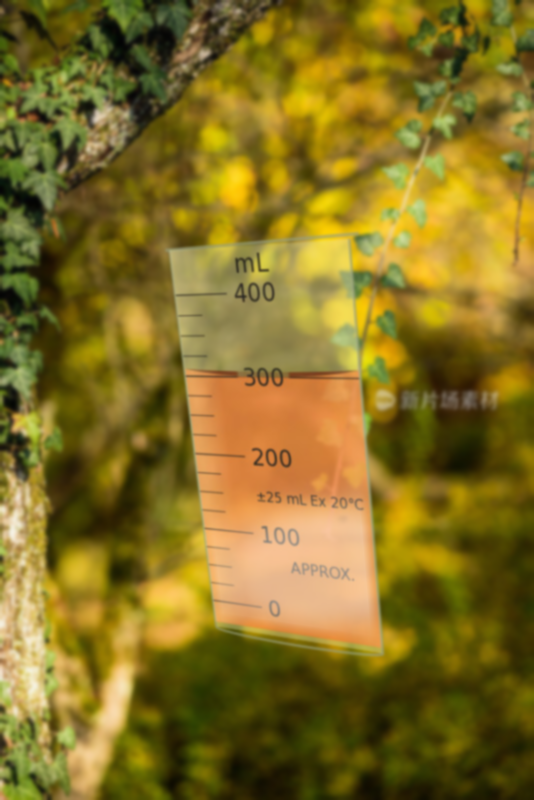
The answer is 300 mL
